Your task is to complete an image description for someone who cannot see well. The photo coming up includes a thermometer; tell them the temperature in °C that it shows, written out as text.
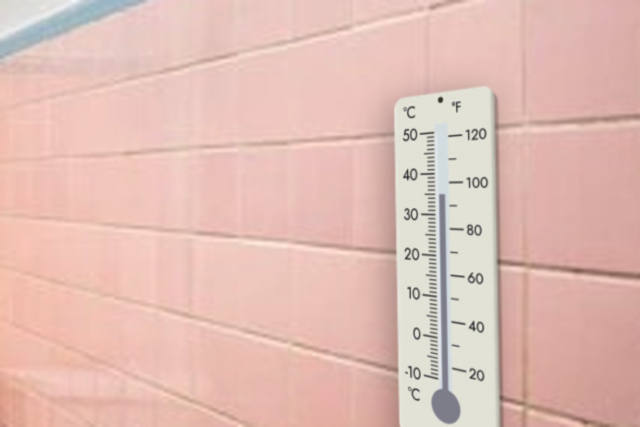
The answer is 35 °C
